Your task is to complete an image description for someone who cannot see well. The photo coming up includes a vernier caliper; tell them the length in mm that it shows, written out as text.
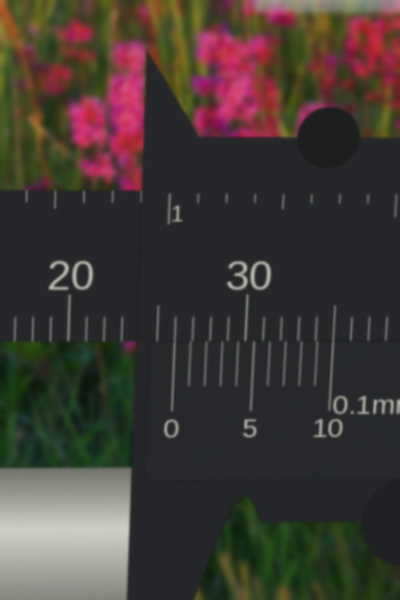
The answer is 26.0 mm
